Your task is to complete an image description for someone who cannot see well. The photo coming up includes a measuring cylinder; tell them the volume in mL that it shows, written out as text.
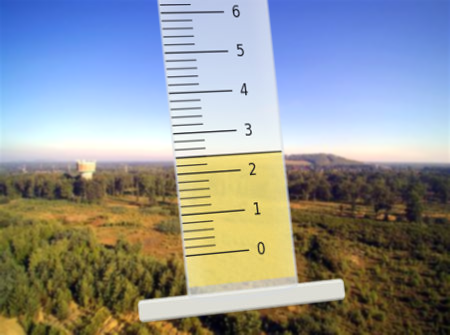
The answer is 2.4 mL
